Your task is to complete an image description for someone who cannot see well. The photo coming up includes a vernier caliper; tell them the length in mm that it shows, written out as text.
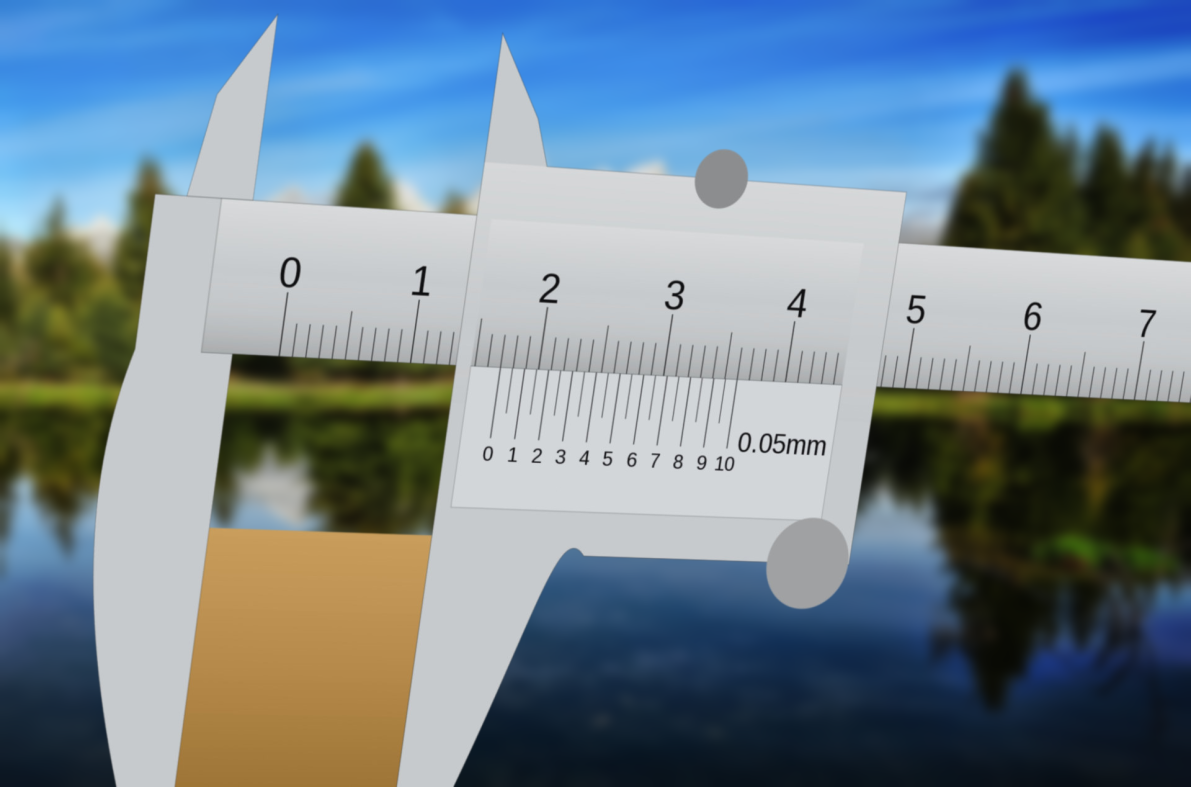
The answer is 17.0 mm
